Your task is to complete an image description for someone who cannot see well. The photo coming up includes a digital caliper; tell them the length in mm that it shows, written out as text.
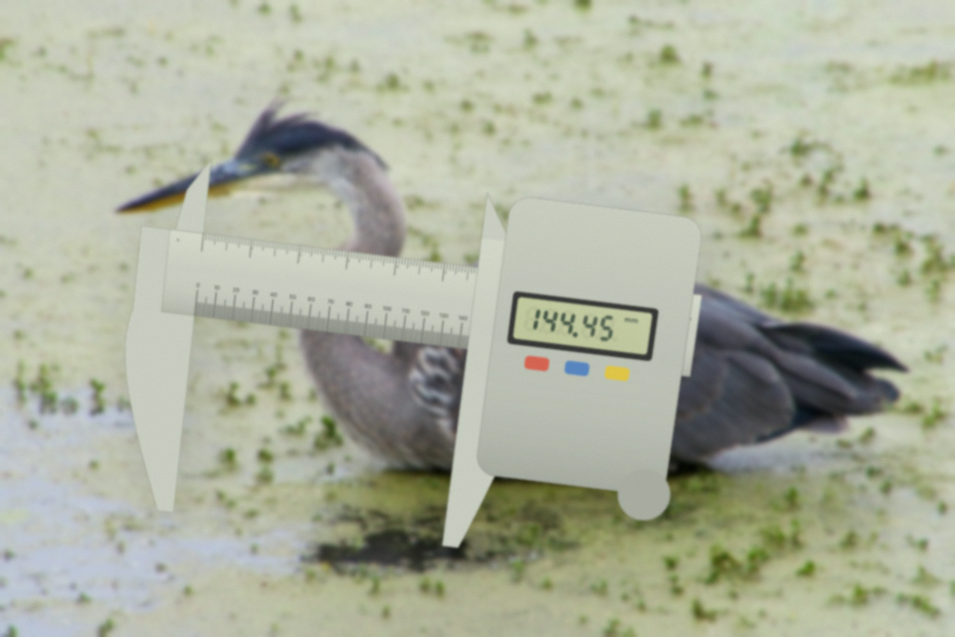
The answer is 144.45 mm
